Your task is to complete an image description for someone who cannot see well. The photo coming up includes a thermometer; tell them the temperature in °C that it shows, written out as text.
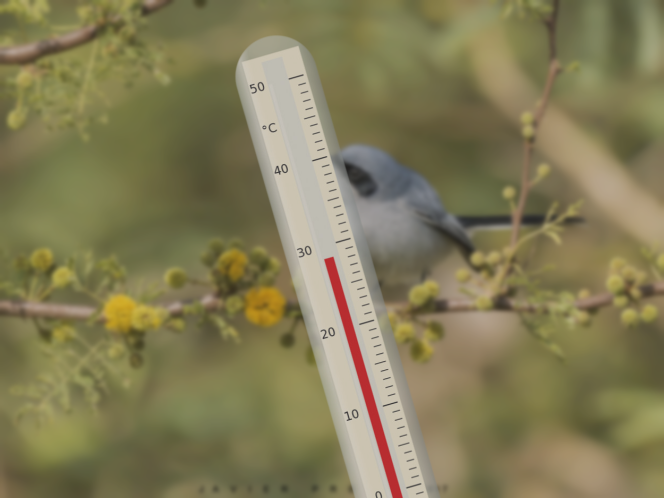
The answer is 28.5 °C
